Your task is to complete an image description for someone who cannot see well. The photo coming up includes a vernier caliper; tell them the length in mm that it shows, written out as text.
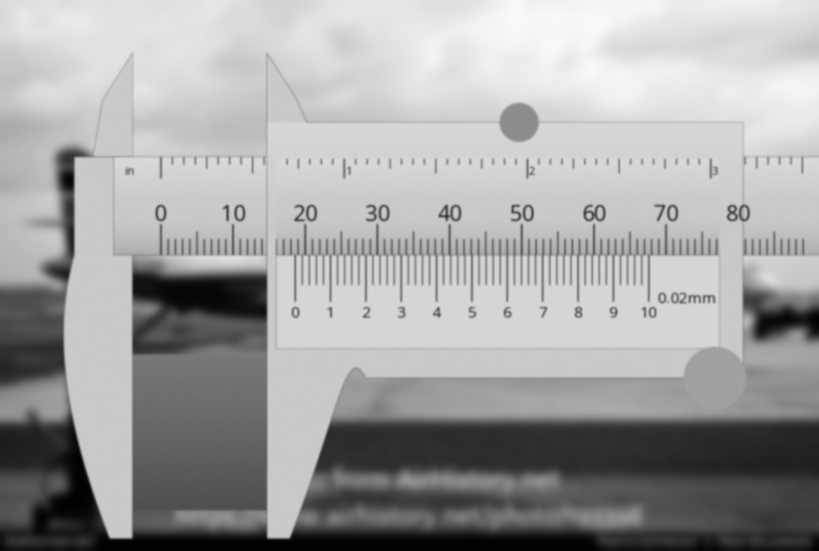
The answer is 18.6 mm
